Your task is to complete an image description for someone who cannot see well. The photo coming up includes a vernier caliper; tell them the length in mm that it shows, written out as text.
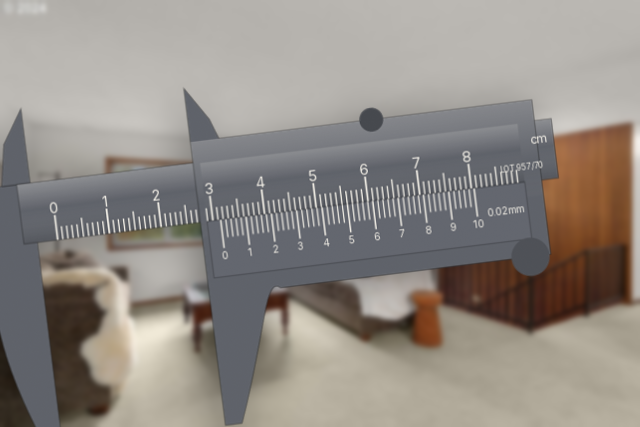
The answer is 31.5 mm
